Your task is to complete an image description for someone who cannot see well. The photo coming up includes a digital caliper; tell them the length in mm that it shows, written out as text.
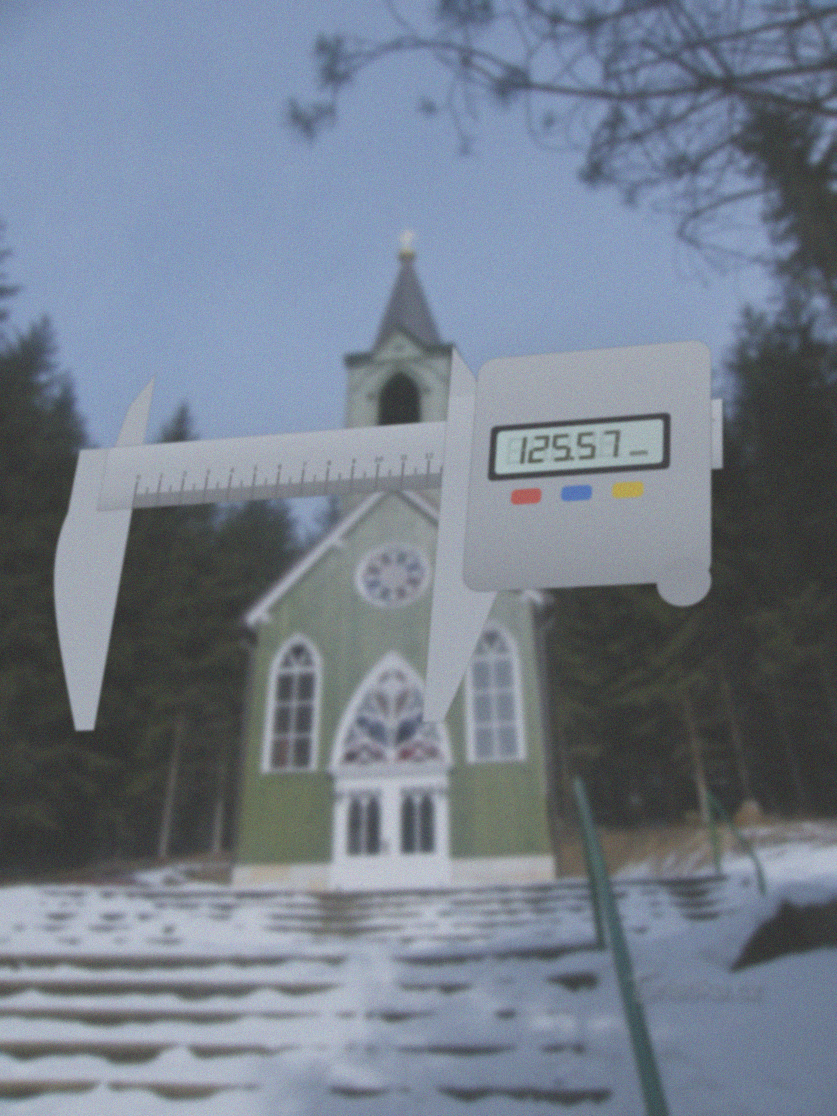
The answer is 125.57 mm
